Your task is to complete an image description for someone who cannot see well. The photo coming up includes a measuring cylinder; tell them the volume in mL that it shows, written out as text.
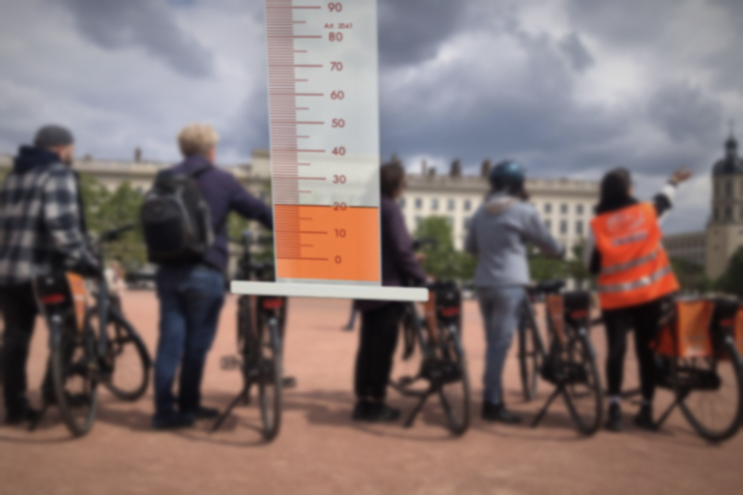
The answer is 20 mL
